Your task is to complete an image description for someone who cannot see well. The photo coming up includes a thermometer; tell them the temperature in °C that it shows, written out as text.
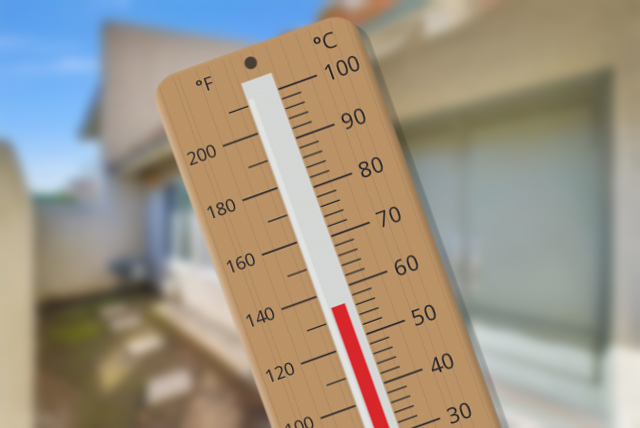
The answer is 57 °C
